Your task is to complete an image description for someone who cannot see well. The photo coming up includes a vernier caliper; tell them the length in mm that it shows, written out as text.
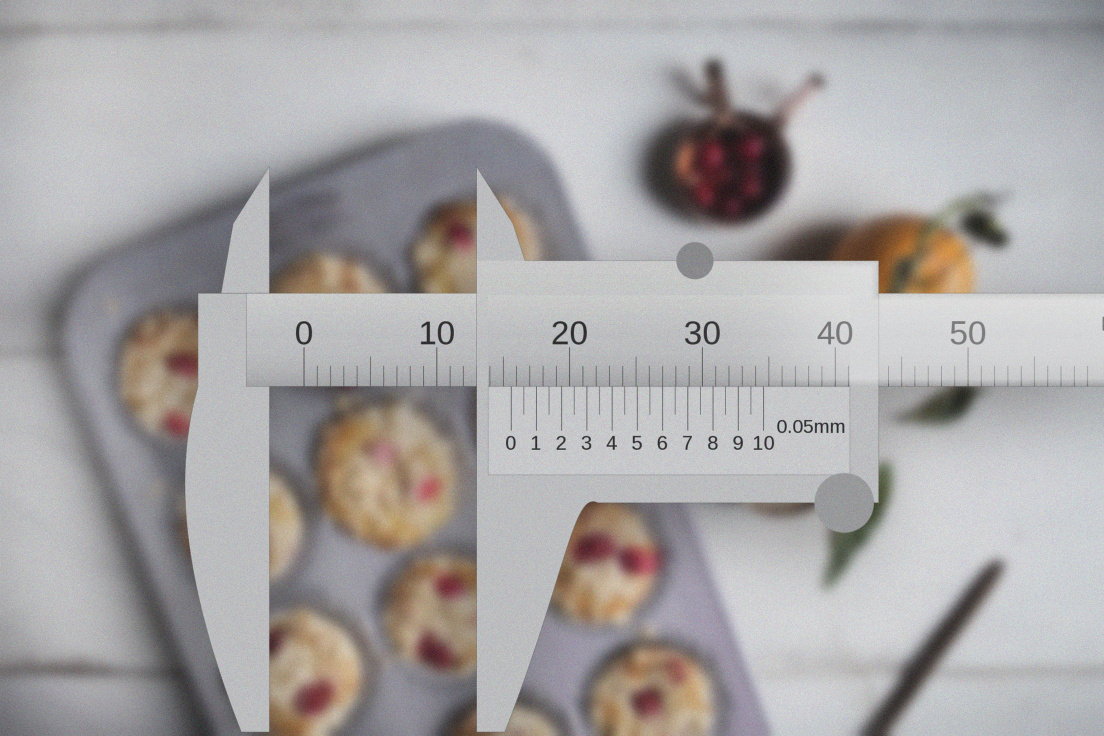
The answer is 15.6 mm
